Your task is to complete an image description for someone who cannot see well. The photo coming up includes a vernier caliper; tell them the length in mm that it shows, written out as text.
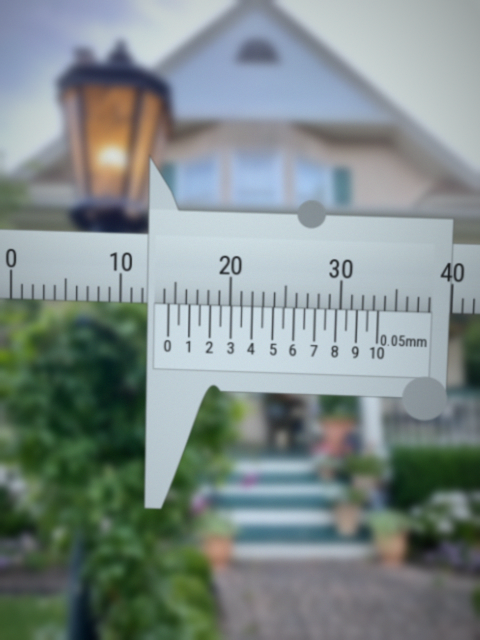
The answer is 14.4 mm
